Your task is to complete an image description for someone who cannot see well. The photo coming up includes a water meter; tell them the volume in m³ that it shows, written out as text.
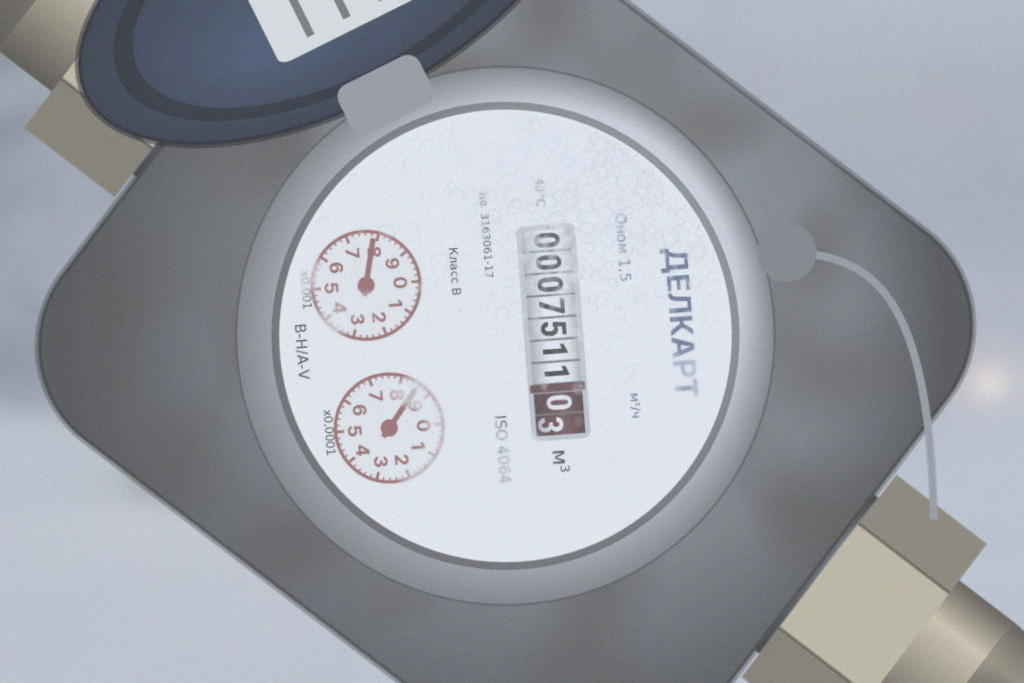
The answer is 7511.0278 m³
